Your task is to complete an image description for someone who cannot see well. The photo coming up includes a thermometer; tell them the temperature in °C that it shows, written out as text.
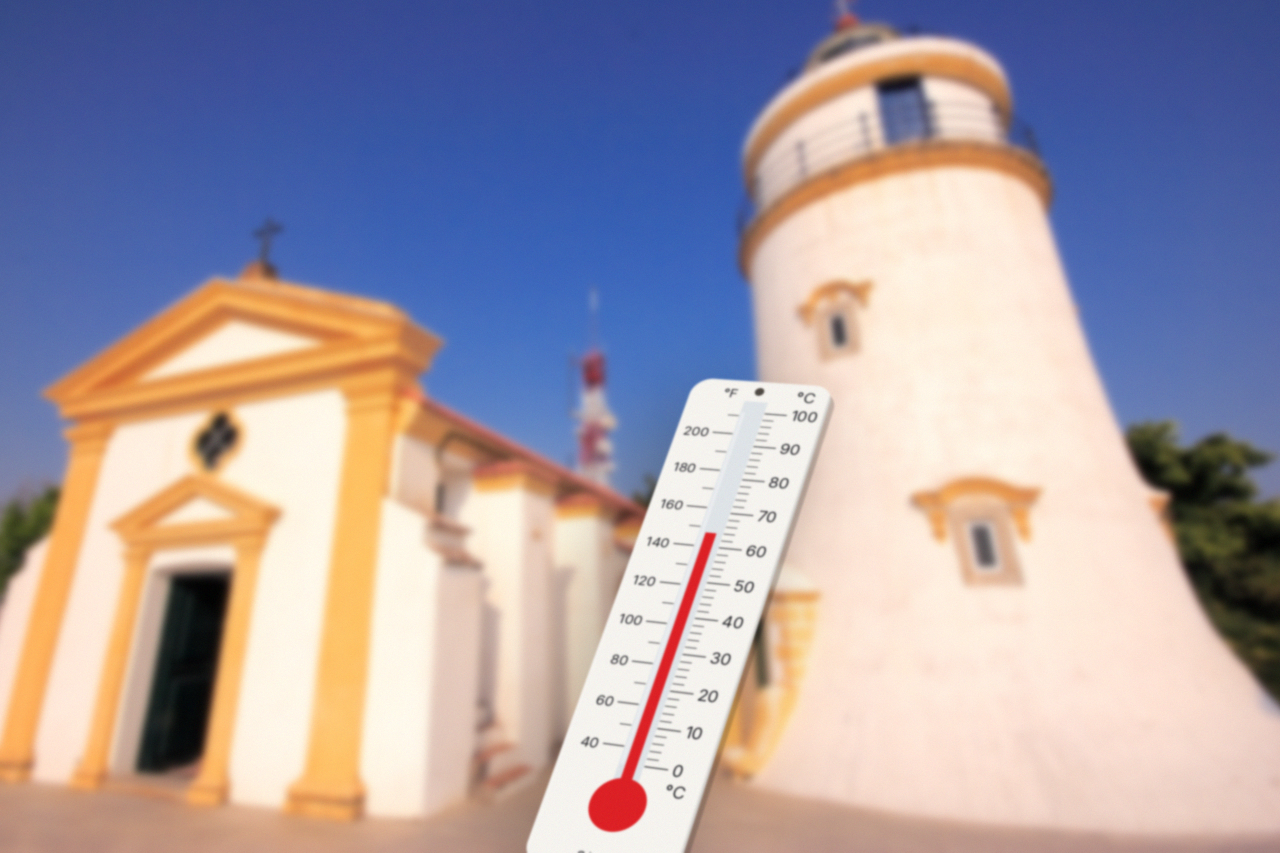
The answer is 64 °C
